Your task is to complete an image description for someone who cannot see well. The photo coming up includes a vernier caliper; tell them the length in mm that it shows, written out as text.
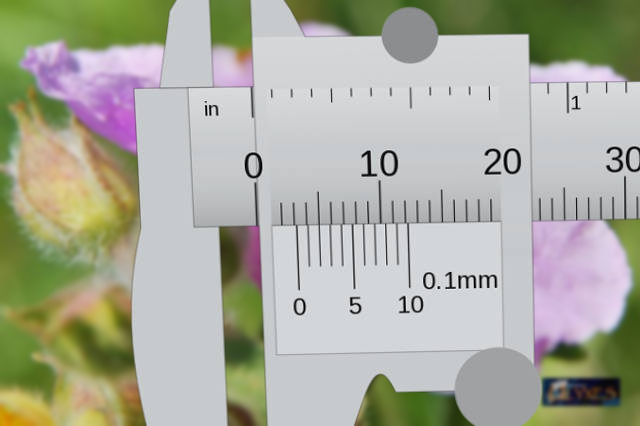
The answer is 3.2 mm
